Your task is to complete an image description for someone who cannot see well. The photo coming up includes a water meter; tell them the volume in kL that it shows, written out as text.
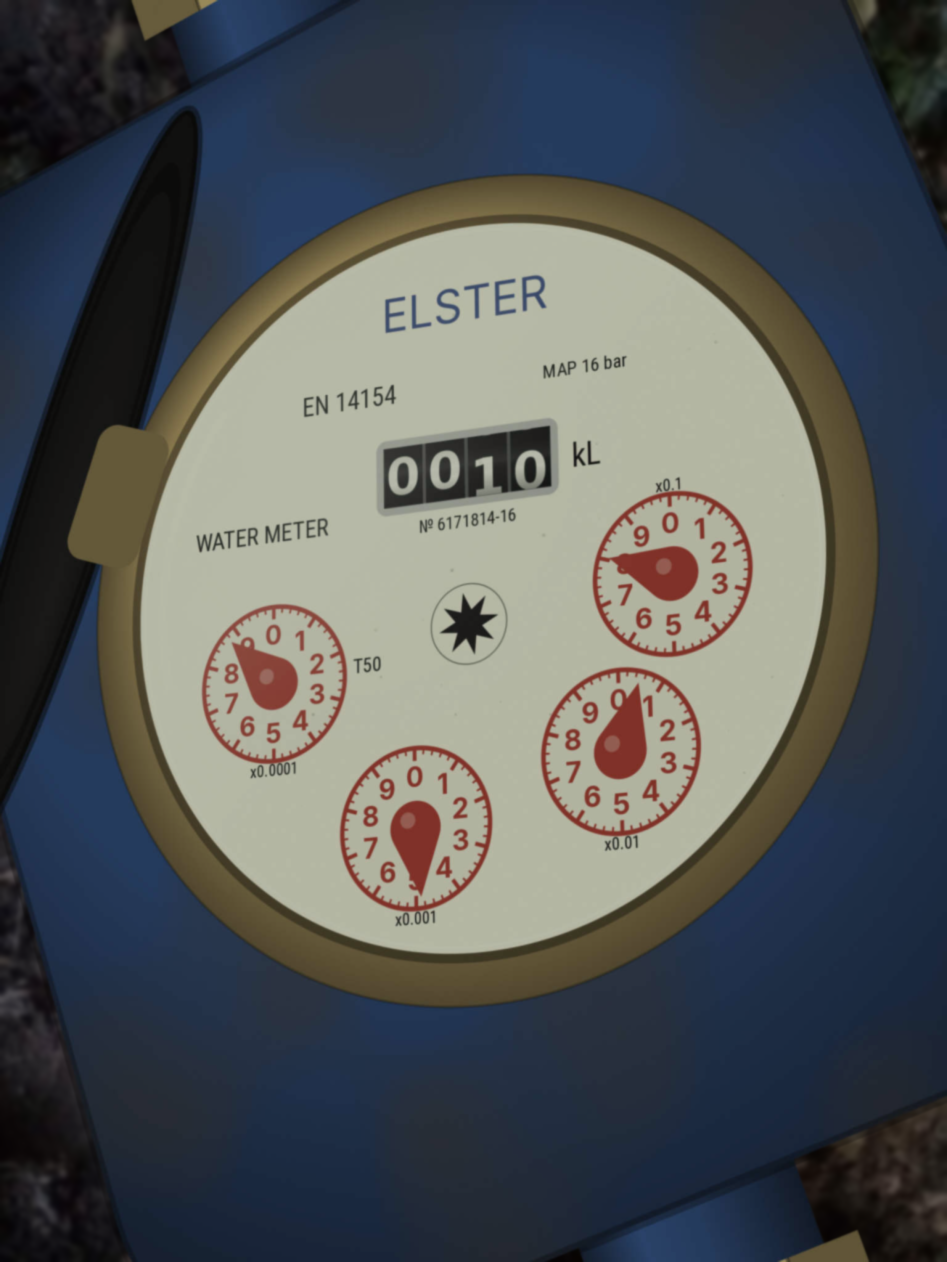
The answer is 9.8048 kL
